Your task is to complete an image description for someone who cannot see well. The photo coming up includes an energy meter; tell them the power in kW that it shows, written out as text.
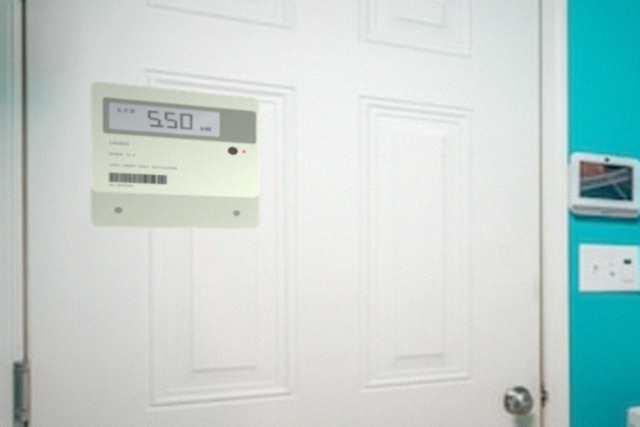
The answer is 5.50 kW
